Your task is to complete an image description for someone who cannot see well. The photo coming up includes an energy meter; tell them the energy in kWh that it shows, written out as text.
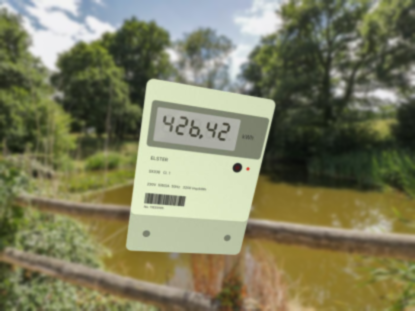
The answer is 426.42 kWh
